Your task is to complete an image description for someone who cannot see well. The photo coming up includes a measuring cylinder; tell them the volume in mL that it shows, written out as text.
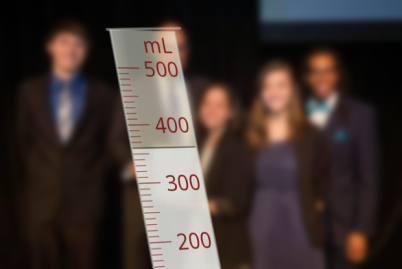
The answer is 360 mL
